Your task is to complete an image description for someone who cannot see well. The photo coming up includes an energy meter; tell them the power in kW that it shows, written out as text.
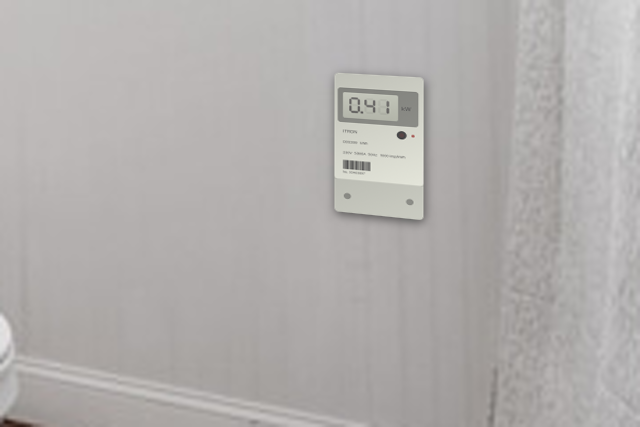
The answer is 0.41 kW
